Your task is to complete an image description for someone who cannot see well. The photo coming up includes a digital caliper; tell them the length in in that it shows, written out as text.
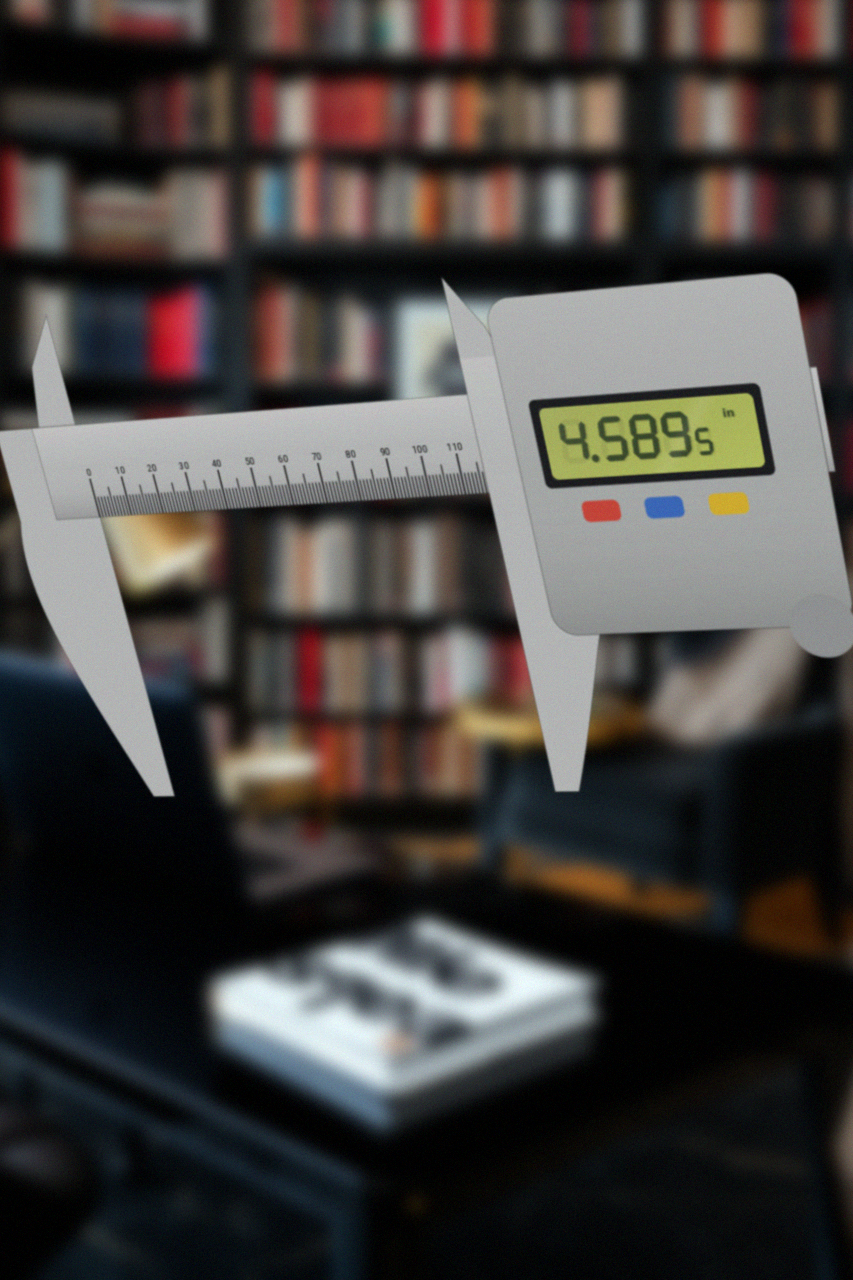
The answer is 4.5895 in
